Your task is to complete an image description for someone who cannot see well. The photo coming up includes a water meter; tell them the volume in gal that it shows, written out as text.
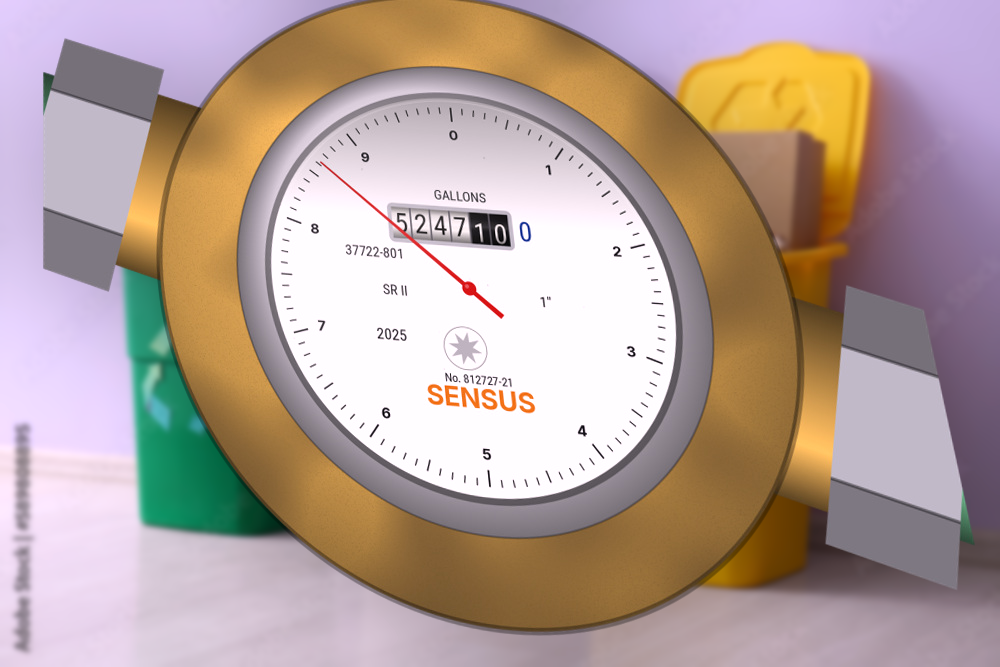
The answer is 5247098.6 gal
